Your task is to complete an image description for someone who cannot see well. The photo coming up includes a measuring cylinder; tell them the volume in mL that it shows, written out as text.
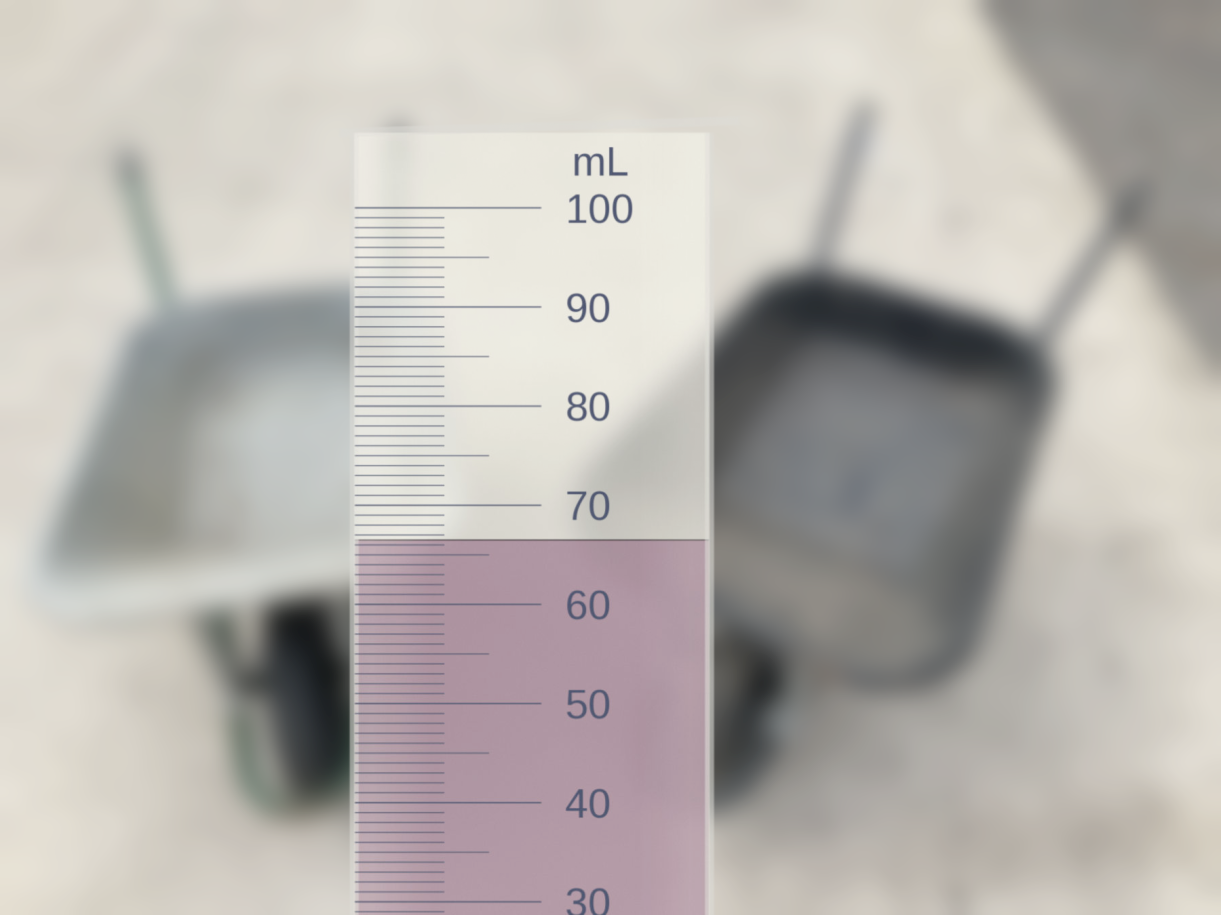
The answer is 66.5 mL
